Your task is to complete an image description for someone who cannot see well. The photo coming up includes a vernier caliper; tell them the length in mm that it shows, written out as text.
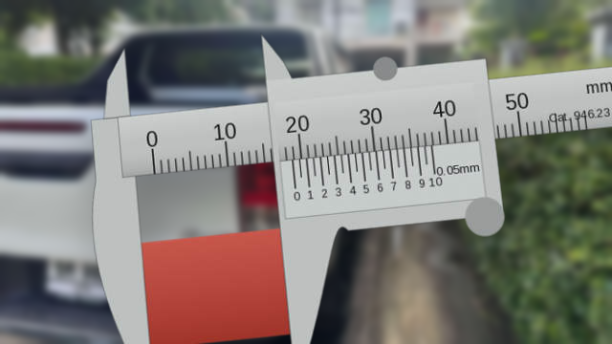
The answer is 18.8 mm
